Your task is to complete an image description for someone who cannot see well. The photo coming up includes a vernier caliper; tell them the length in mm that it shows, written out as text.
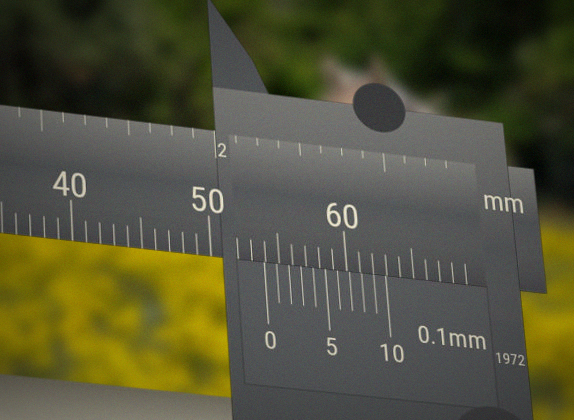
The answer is 53.9 mm
